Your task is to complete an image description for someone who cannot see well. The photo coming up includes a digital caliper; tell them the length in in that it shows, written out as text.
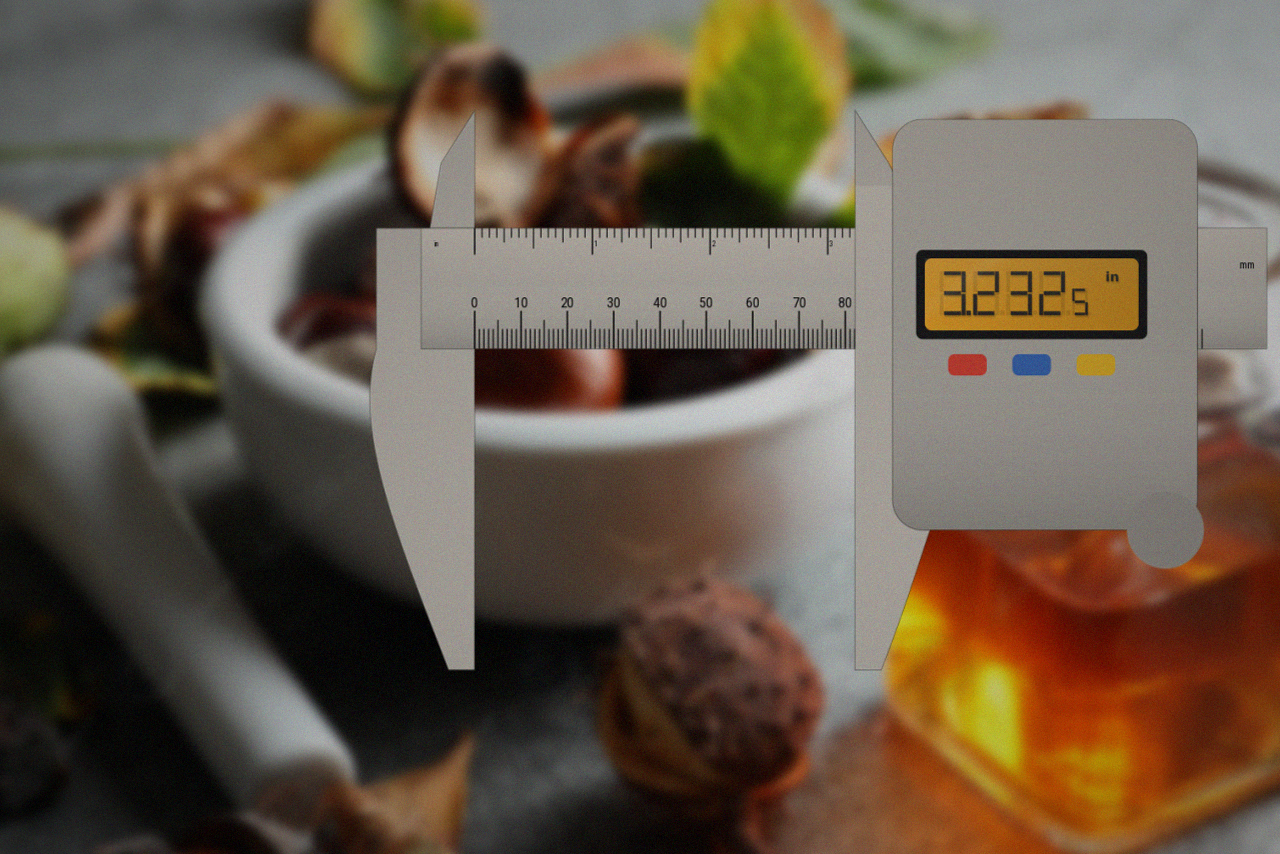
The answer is 3.2325 in
